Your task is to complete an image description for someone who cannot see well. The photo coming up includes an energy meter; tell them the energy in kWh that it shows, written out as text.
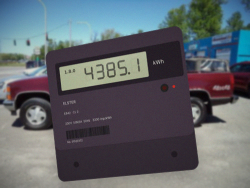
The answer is 4385.1 kWh
